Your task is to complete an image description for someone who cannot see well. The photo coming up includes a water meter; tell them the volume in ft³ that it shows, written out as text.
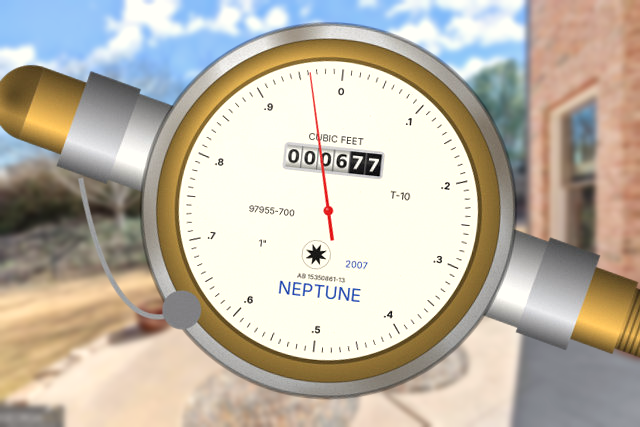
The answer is 676.96 ft³
